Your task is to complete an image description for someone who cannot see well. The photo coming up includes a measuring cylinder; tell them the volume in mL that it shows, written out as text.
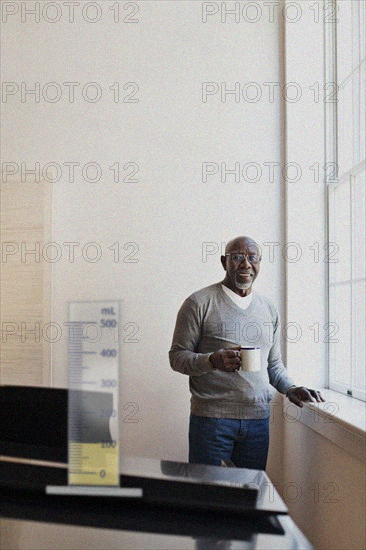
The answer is 100 mL
